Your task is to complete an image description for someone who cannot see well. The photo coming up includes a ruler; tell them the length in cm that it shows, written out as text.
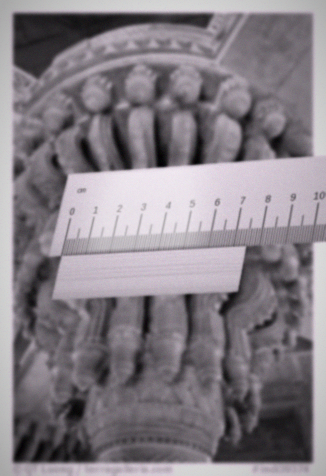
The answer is 7.5 cm
